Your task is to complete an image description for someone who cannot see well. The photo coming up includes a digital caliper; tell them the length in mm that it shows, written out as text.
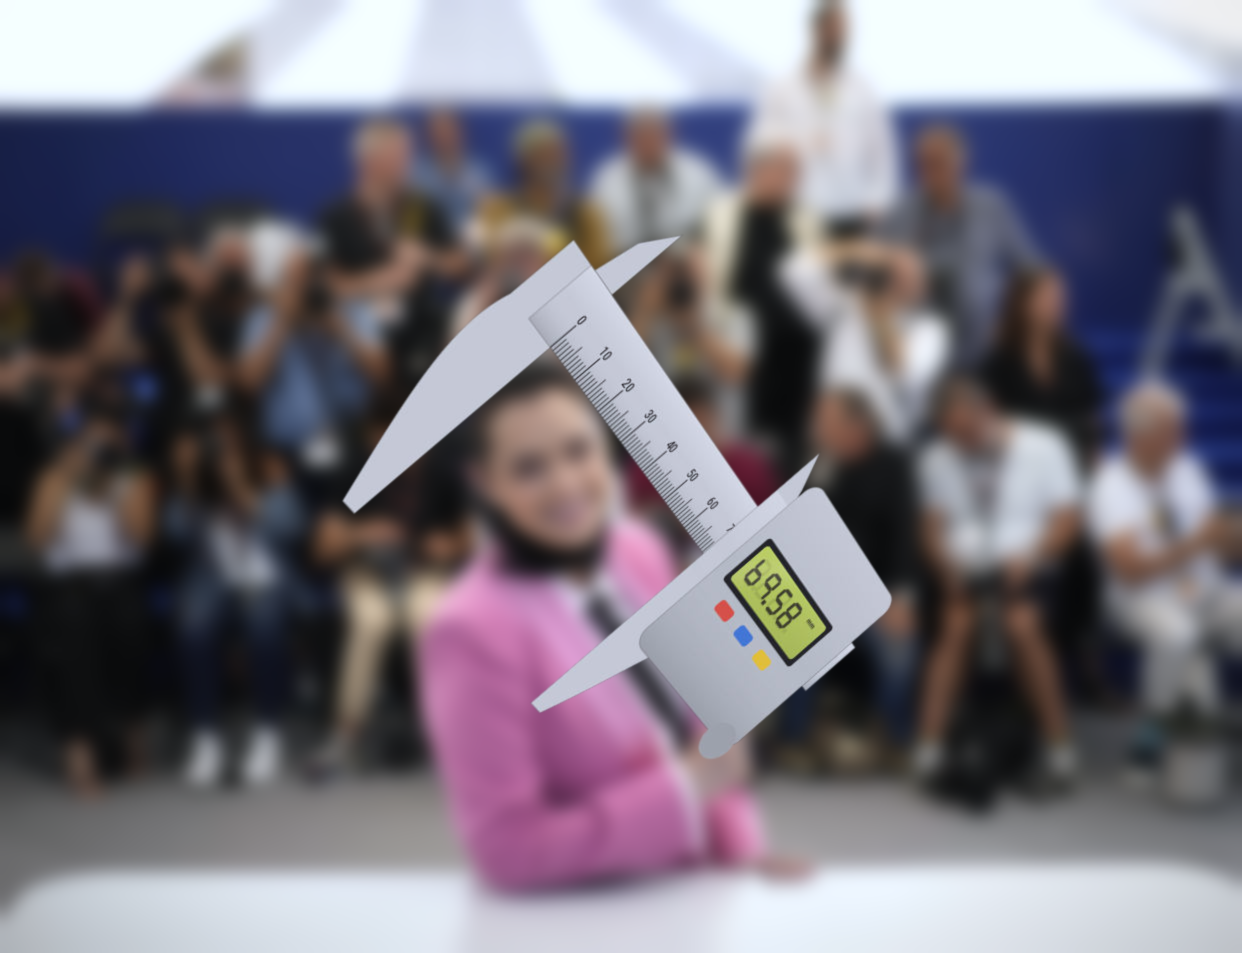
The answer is 69.58 mm
